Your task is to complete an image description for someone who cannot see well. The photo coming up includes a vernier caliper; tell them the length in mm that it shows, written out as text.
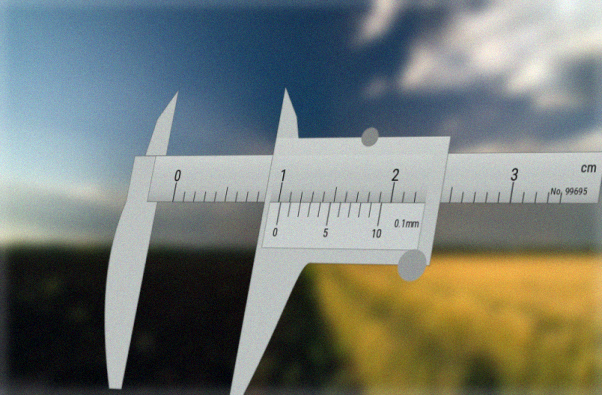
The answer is 10.2 mm
